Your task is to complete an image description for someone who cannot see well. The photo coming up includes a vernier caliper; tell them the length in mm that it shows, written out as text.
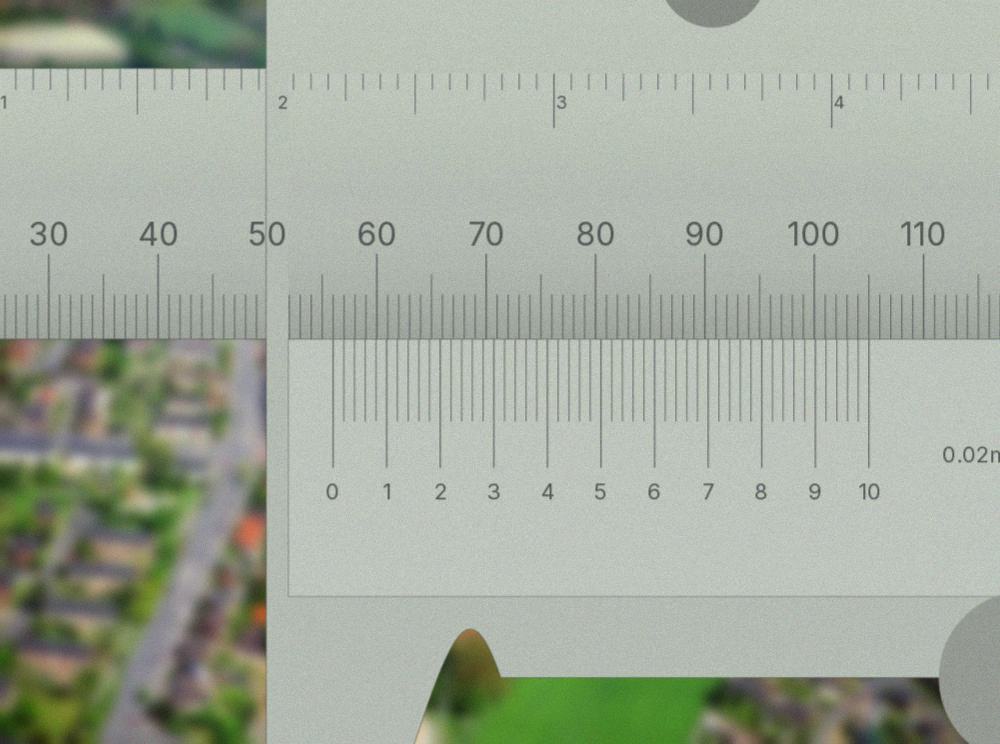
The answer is 56.0 mm
